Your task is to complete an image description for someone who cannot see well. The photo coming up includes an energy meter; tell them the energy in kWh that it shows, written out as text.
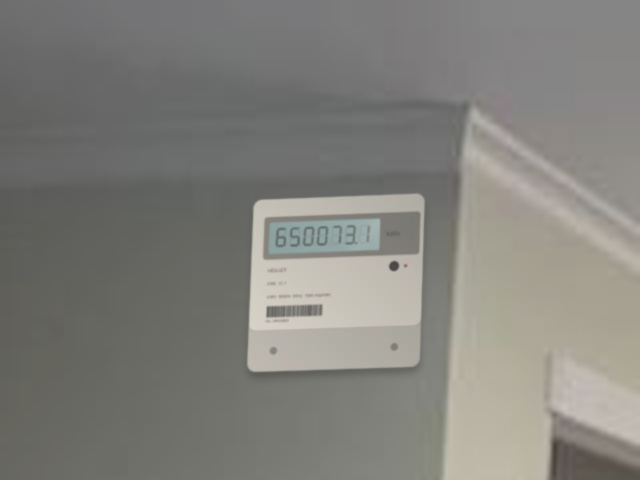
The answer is 650073.1 kWh
